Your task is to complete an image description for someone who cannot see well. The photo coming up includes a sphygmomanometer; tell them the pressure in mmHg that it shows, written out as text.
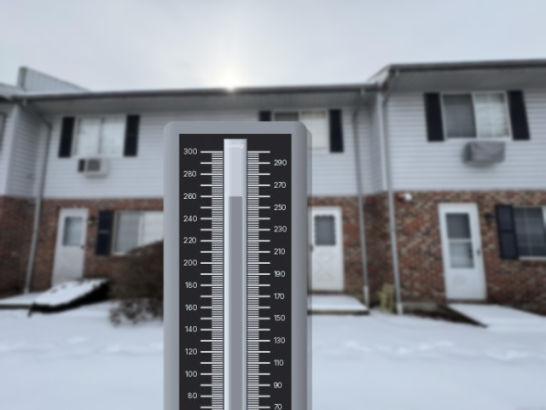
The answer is 260 mmHg
